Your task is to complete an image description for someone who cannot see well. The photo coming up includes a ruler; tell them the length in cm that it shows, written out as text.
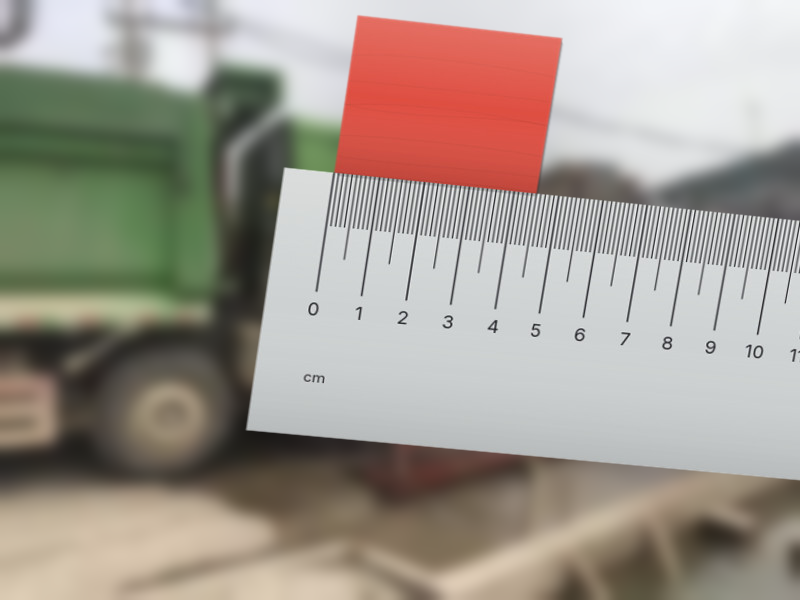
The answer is 4.5 cm
